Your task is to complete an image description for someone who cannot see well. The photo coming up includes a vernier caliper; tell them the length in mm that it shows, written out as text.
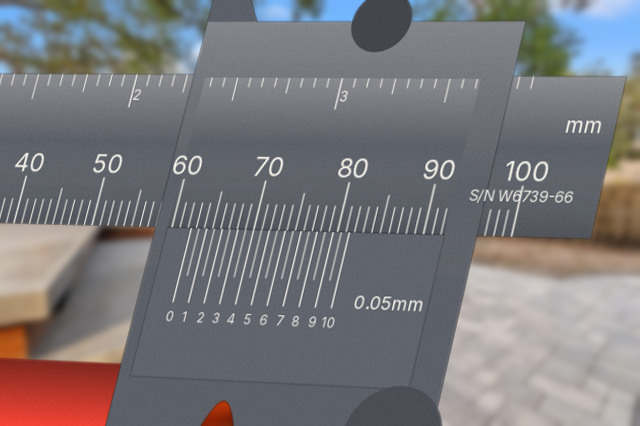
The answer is 62.4 mm
